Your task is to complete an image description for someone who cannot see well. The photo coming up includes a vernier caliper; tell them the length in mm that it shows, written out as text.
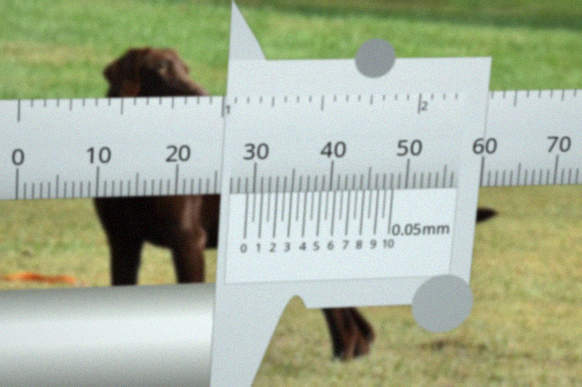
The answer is 29.2 mm
